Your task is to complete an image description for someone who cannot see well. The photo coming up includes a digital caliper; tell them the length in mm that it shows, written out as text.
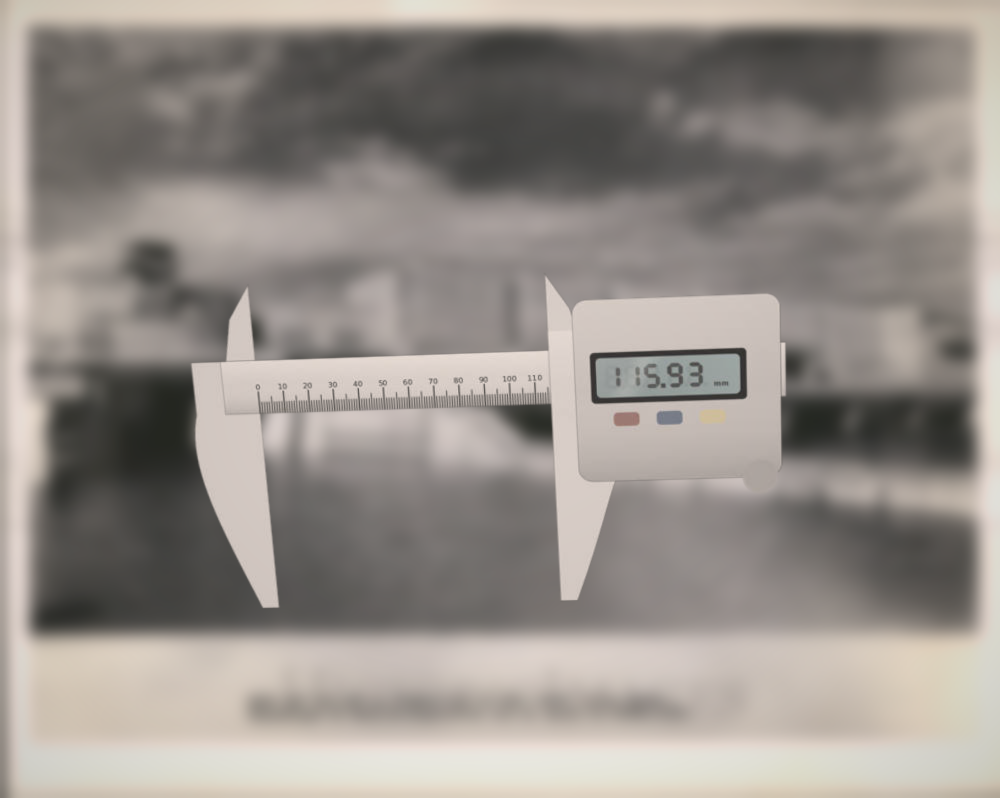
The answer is 115.93 mm
